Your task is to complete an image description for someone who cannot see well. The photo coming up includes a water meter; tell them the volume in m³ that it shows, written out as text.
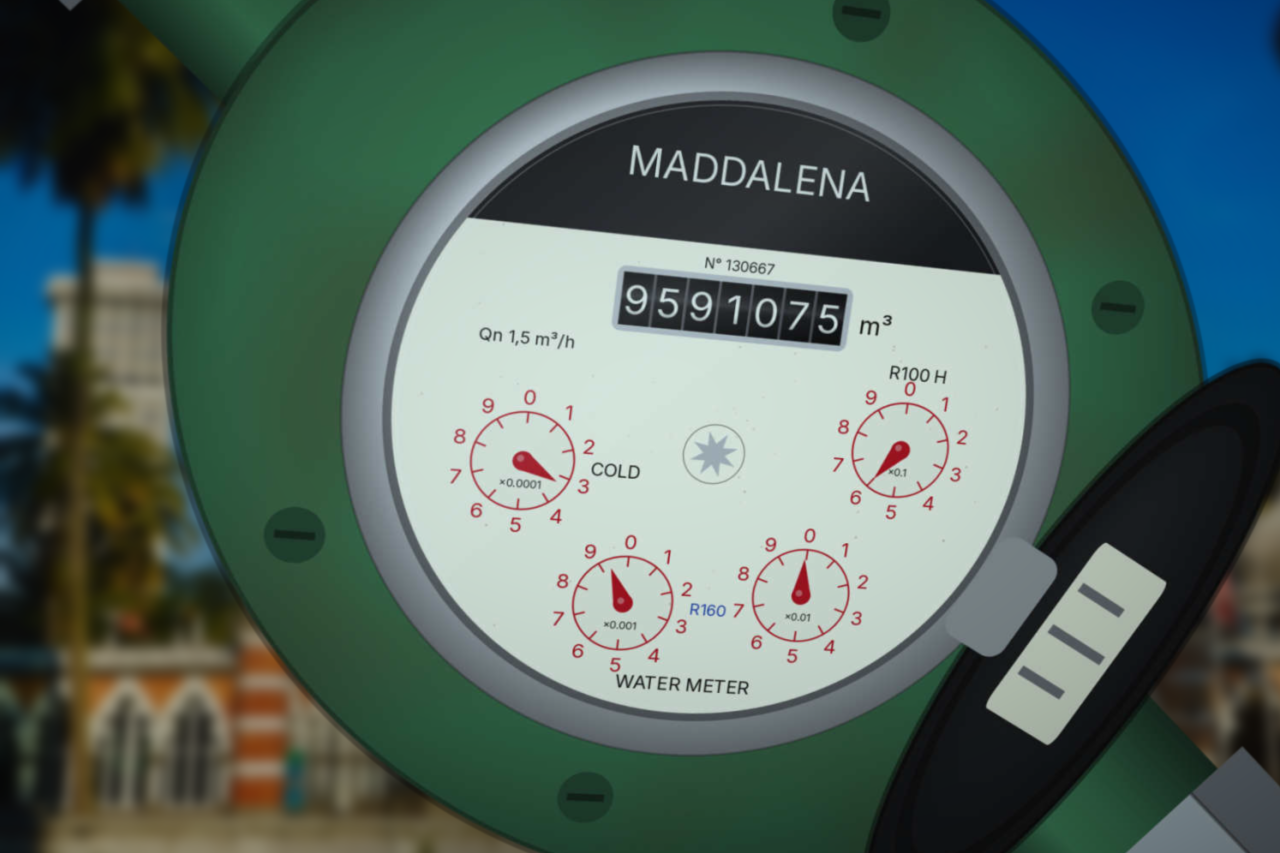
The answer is 9591075.5993 m³
